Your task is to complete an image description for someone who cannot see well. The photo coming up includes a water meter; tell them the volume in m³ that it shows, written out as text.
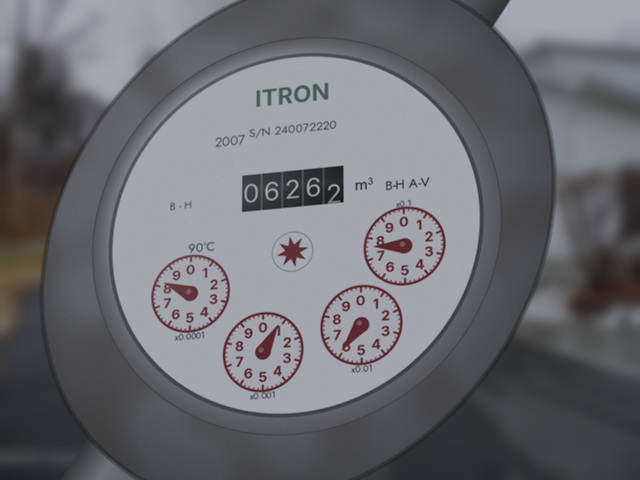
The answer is 6261.7608 m³
